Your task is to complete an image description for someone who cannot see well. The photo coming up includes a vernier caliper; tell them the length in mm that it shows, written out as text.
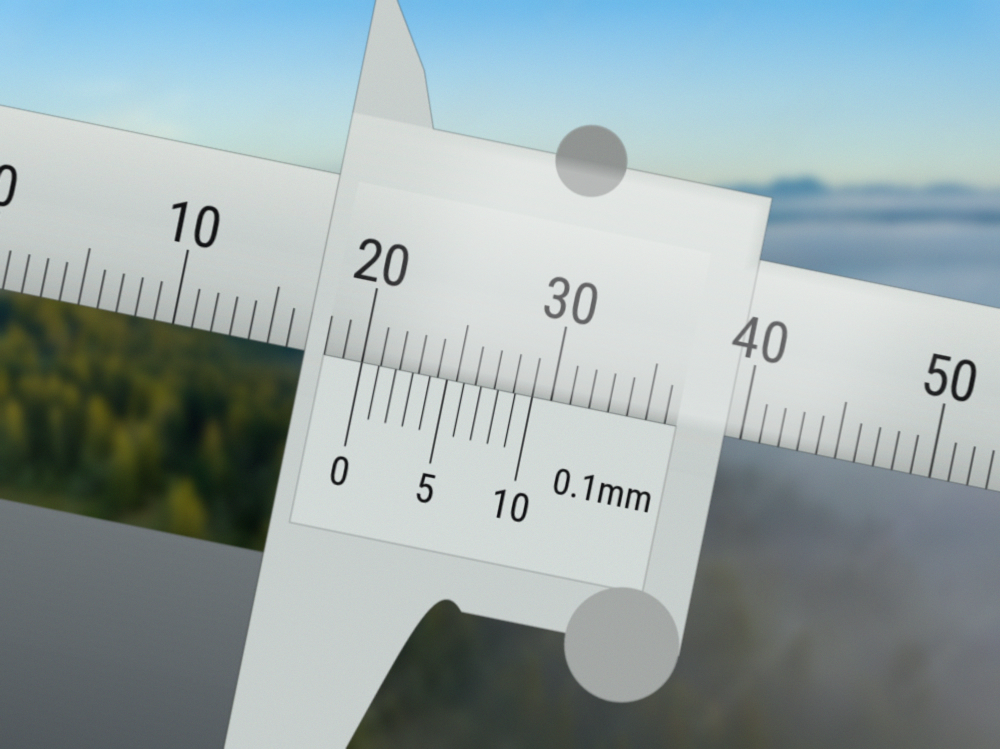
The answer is 20.0 mm
